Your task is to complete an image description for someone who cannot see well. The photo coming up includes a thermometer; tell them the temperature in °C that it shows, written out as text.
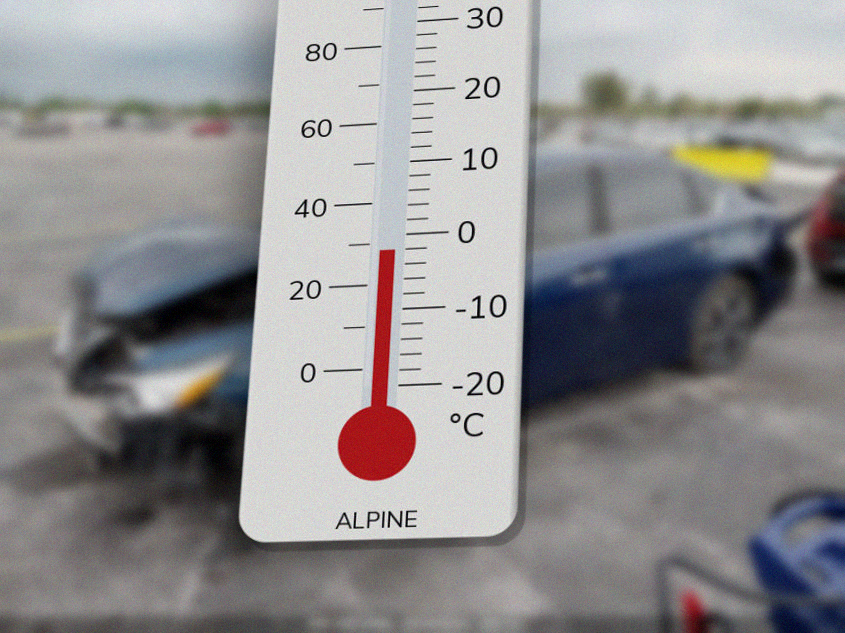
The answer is -2 °C
